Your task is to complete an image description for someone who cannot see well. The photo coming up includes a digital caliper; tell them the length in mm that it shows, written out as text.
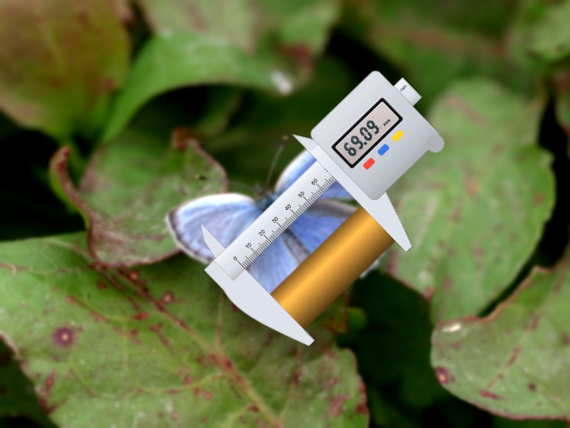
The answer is 69.09 mm
